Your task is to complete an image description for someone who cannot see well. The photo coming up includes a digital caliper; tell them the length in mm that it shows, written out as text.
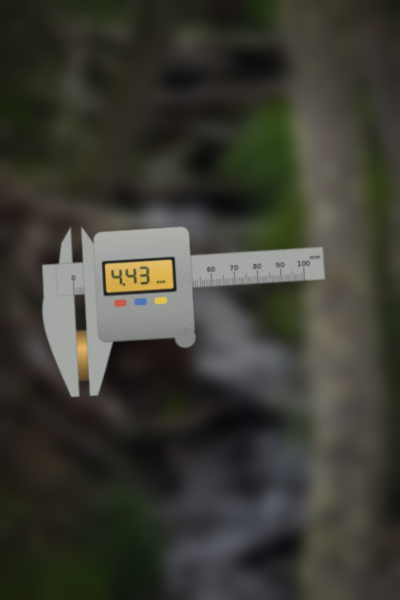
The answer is 4.43 mm
